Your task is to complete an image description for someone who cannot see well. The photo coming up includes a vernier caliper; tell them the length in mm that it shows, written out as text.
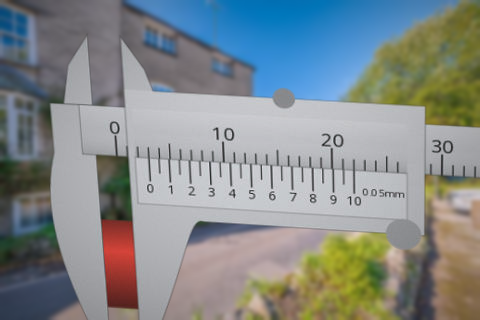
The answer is 3.0 mm
